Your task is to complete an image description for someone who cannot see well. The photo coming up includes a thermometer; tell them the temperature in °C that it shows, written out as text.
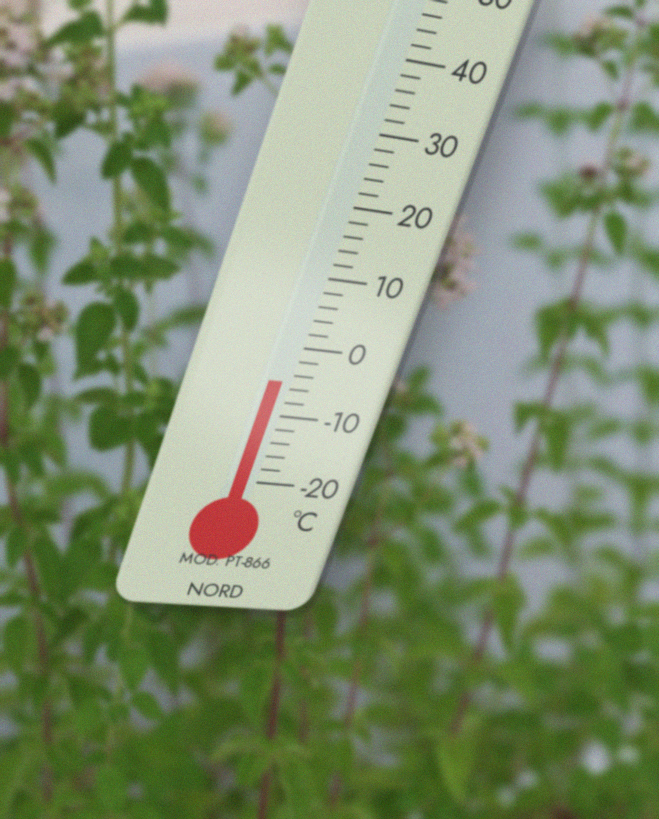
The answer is -5 °C
